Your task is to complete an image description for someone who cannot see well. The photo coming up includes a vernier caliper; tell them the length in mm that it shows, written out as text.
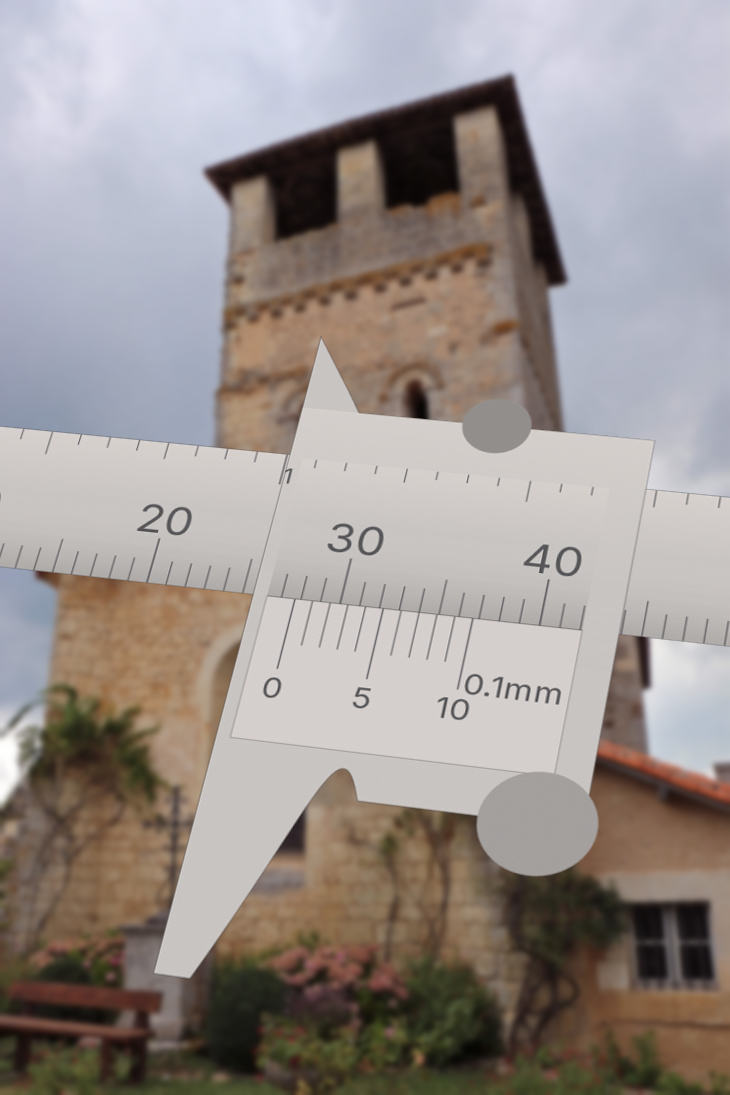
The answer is 27.7 mm
